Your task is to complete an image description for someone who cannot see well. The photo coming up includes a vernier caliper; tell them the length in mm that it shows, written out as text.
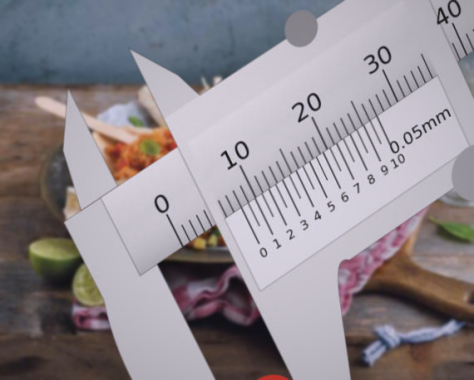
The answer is 8.0 mm
